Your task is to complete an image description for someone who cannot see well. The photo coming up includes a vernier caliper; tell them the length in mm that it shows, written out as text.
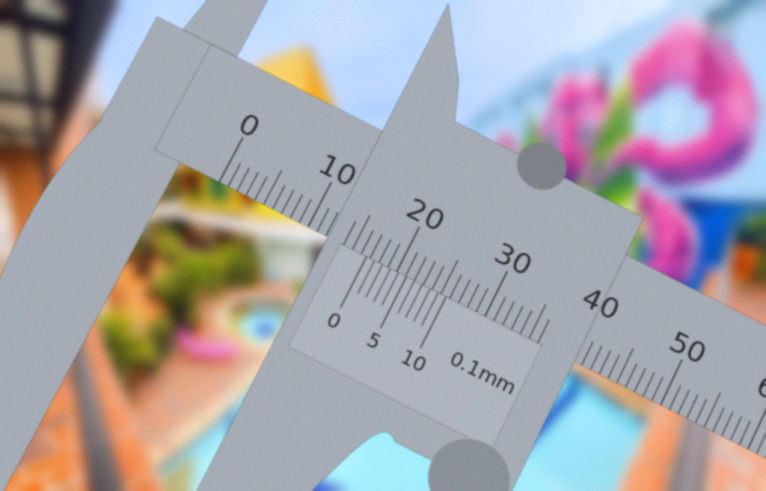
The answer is 16.6 mm
